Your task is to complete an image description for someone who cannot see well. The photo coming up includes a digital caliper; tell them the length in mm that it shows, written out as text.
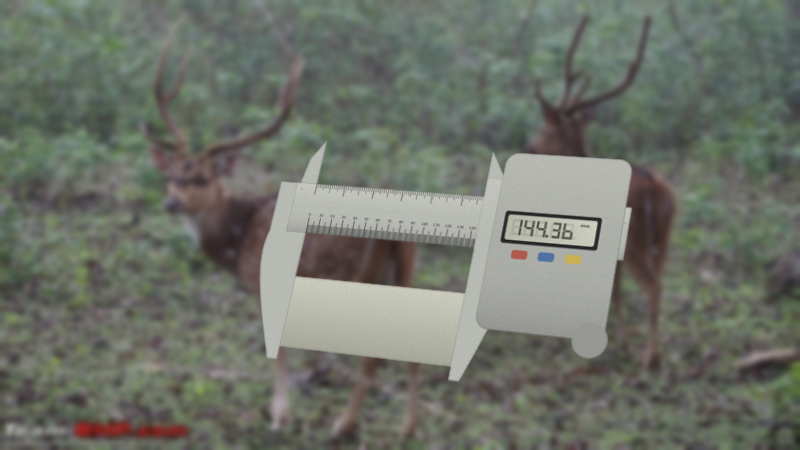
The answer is 144.36 mm
